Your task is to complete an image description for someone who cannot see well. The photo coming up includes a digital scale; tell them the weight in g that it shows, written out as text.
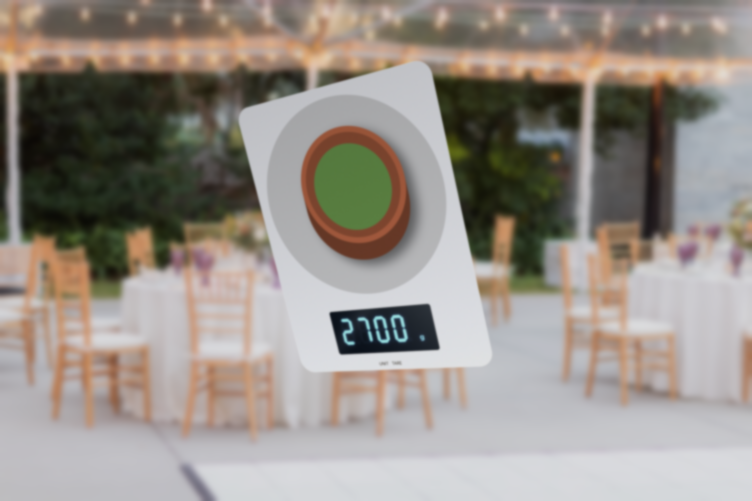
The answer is 2700 g
